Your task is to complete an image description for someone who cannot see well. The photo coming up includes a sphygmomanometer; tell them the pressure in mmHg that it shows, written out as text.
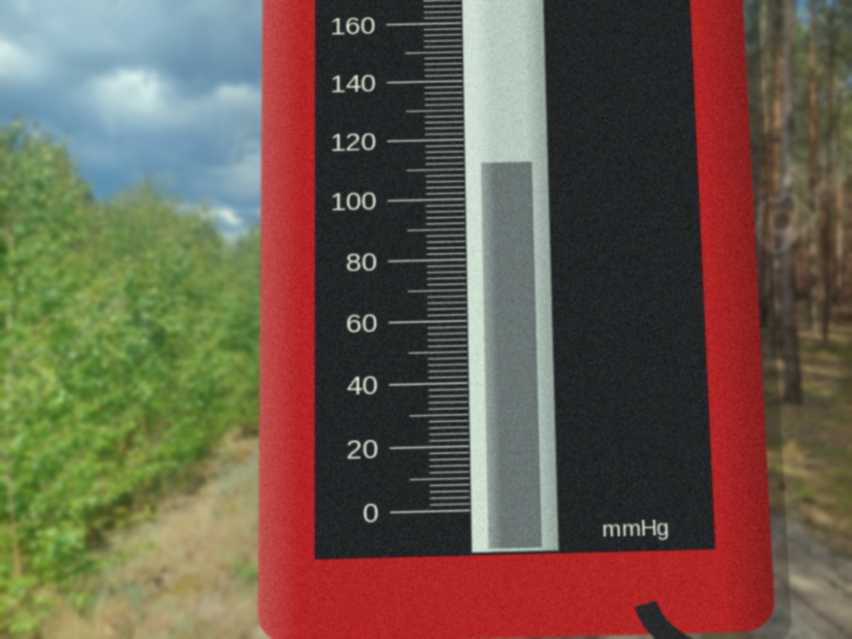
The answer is 112 mmHg
